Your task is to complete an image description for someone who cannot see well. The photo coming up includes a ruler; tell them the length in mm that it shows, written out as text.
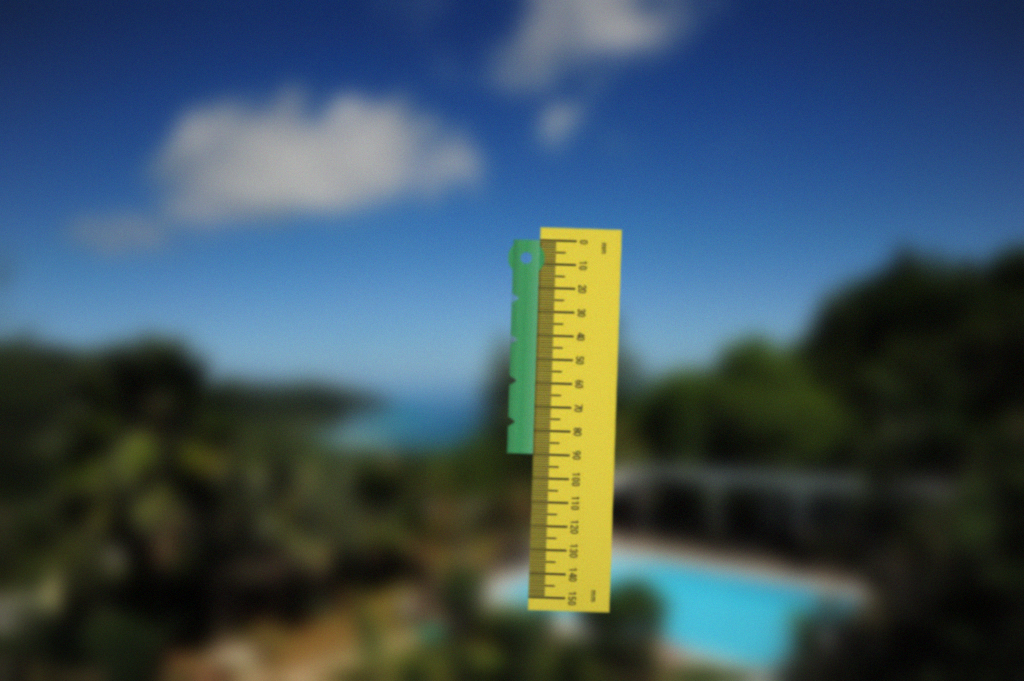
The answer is 90 mm
